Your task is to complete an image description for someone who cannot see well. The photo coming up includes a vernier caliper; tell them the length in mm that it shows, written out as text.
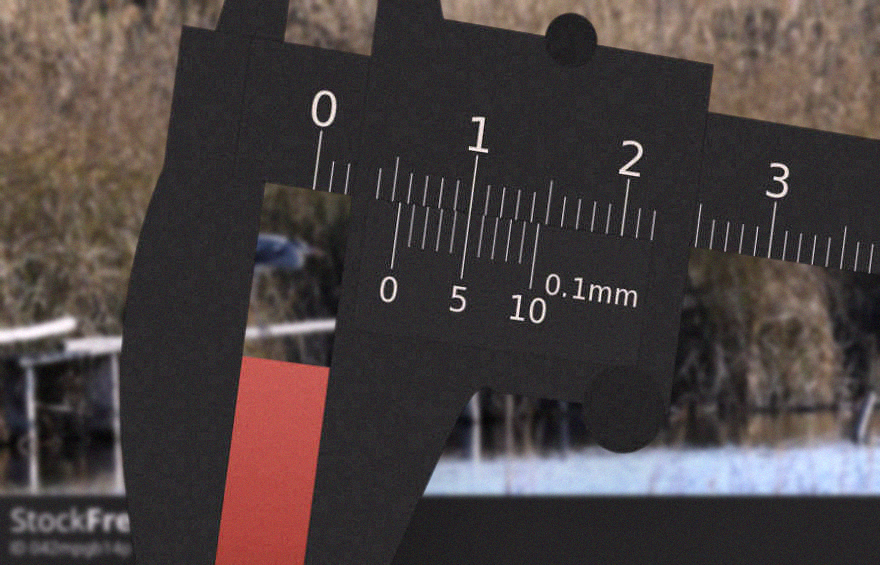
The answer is 5.5 mm
